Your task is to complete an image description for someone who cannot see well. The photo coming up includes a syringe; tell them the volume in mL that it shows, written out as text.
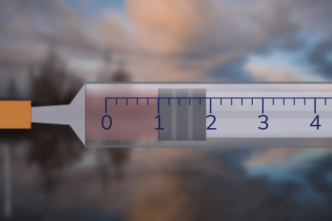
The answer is 1 mL
